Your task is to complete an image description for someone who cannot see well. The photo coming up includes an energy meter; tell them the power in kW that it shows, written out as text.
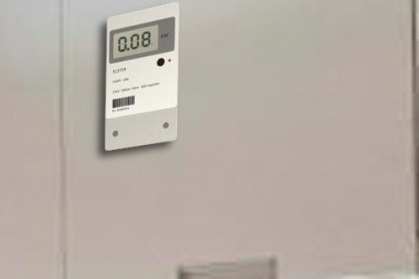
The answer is 0.08 kW
